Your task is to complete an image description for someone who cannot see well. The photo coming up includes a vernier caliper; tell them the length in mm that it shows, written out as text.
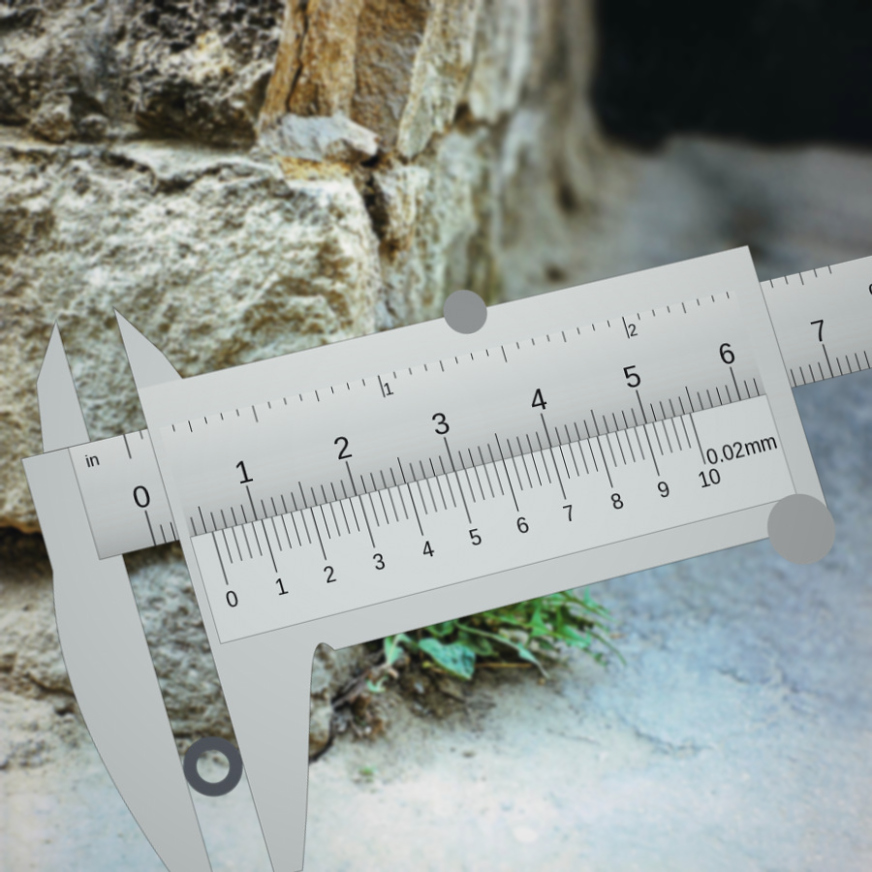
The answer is 5.6 mm
